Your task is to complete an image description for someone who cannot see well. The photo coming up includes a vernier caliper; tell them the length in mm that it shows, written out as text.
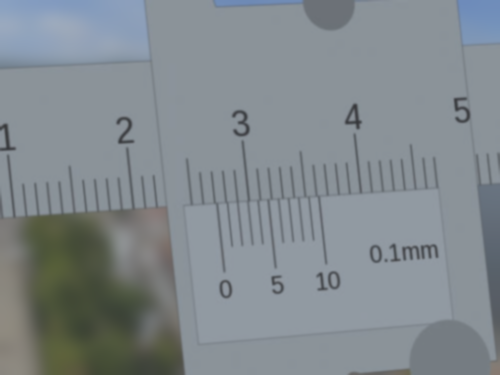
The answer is 27.2 mm
